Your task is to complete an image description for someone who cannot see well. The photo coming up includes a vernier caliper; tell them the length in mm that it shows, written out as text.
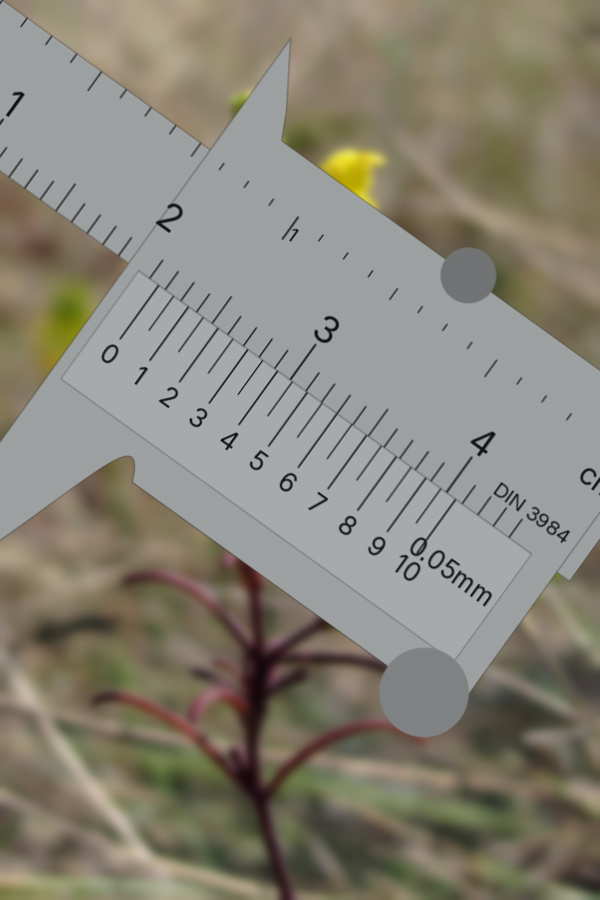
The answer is 21.6 mm
